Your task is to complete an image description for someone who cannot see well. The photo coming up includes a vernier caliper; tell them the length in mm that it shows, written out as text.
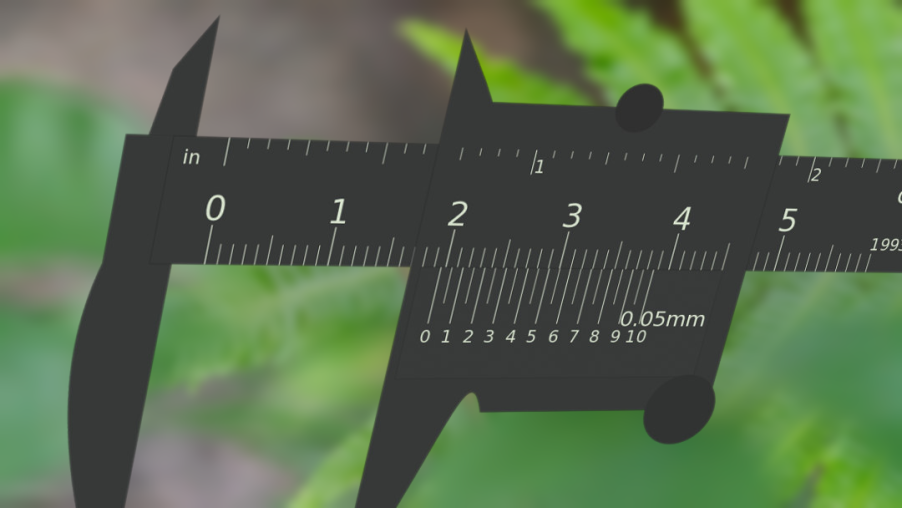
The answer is 19.6 mm
